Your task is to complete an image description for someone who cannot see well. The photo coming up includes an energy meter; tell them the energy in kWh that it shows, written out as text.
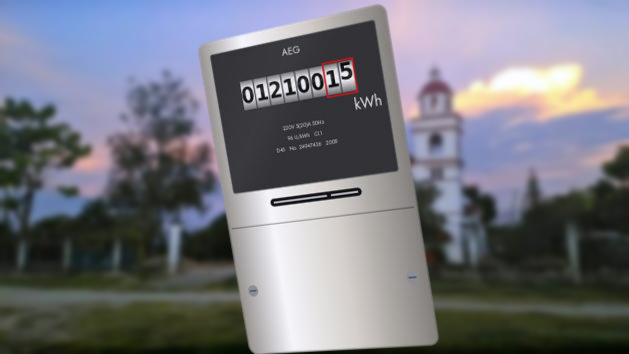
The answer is 12100.15 kWh
